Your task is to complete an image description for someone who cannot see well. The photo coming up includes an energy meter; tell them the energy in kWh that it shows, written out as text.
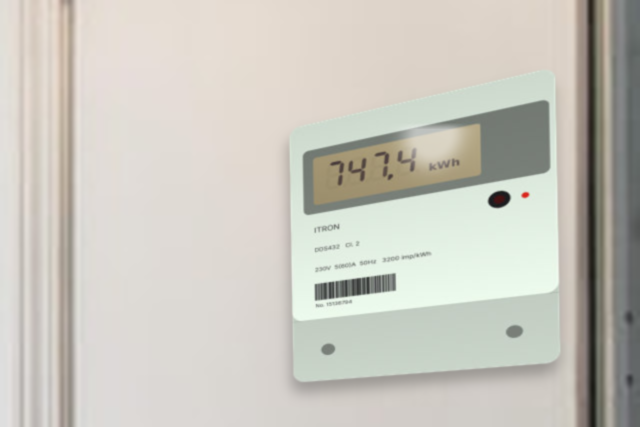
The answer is 747.4 kWh
